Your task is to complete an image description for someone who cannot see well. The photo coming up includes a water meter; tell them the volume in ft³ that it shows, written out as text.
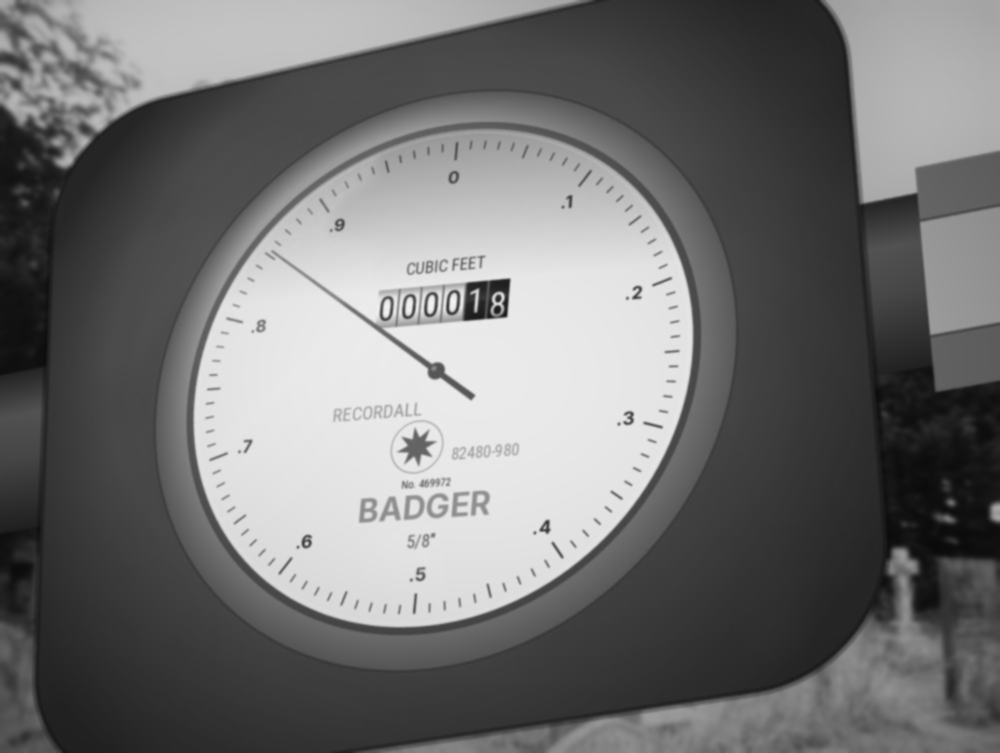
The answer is 17.85 ft³
